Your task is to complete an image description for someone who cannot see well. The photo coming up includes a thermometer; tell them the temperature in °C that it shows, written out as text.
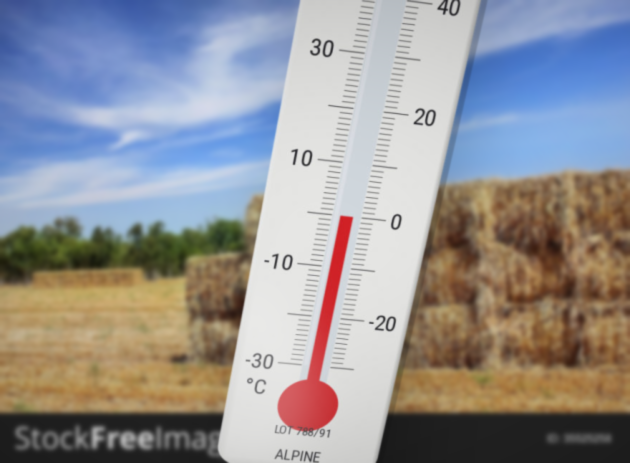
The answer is 0 °C
